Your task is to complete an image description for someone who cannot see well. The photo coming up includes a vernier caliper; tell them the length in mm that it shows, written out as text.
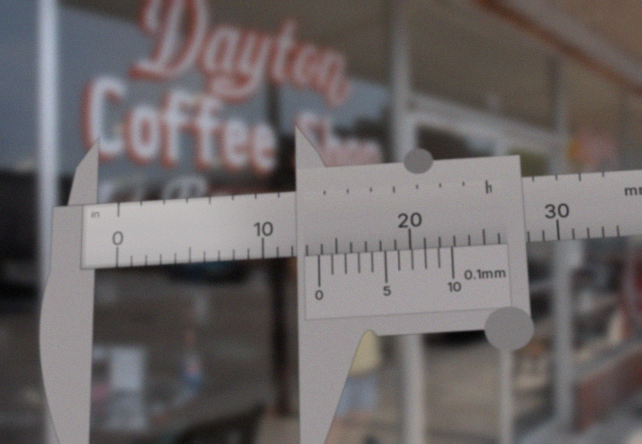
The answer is 13.8 mm
